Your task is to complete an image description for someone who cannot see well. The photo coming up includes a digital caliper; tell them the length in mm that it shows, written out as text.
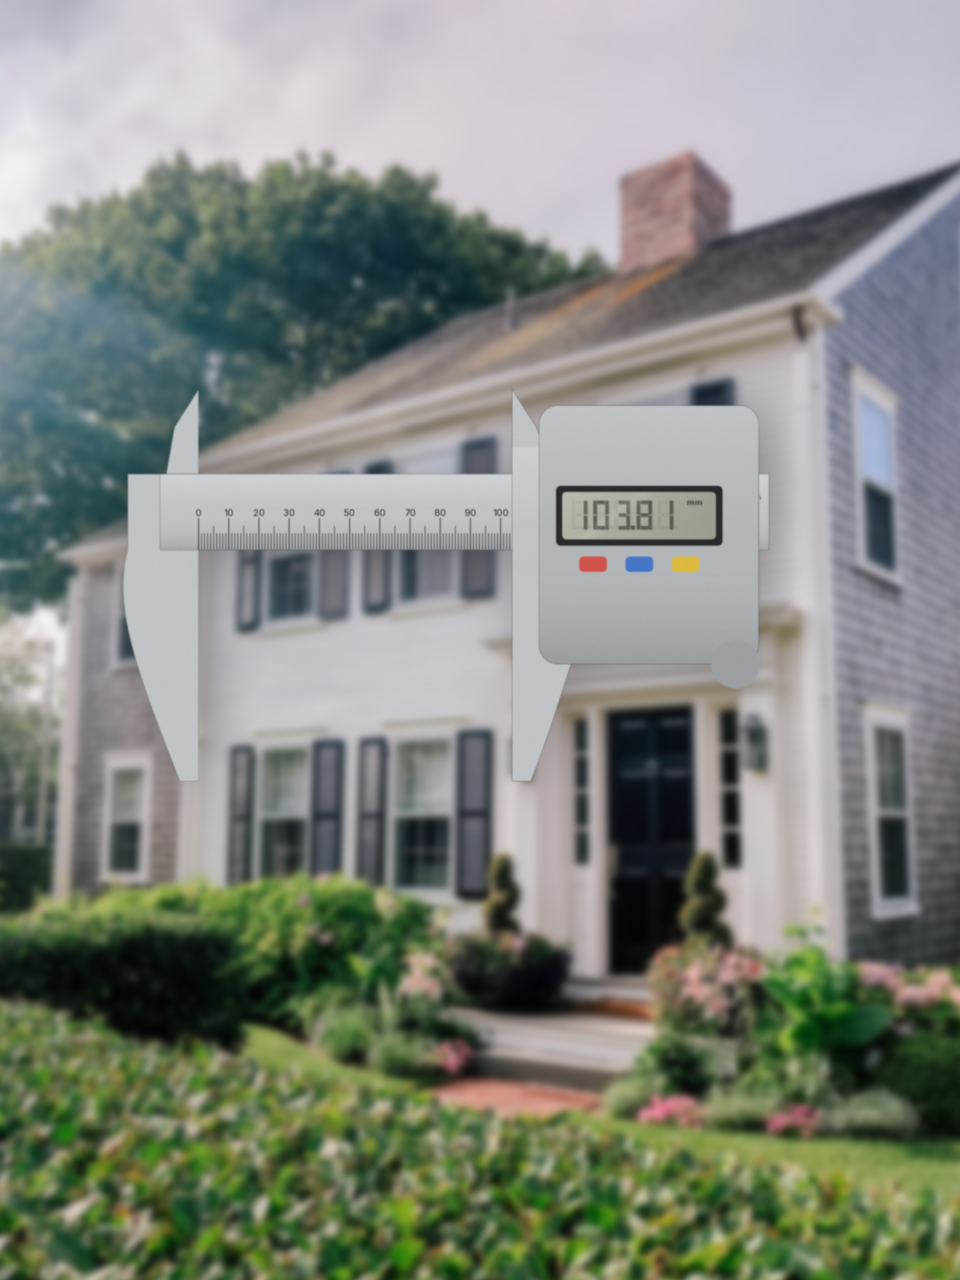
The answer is 103.81 mm
